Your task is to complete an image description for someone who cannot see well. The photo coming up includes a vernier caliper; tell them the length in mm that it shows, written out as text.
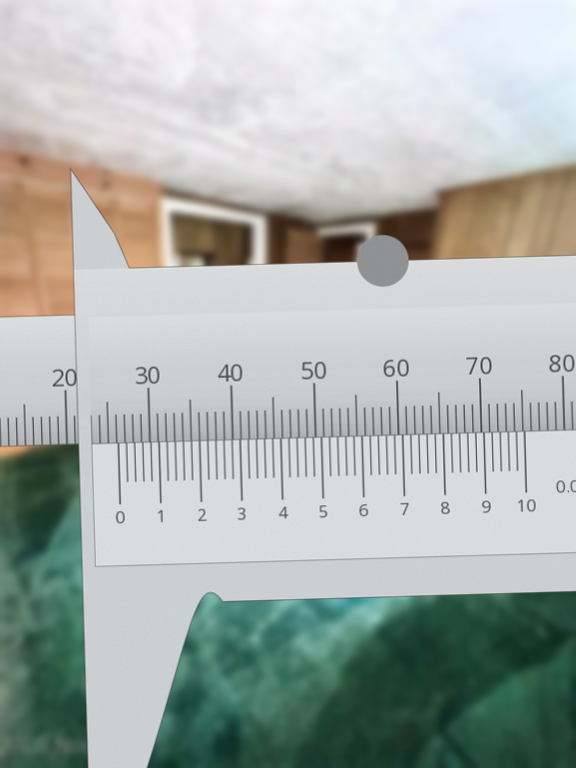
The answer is 26.2 mm
